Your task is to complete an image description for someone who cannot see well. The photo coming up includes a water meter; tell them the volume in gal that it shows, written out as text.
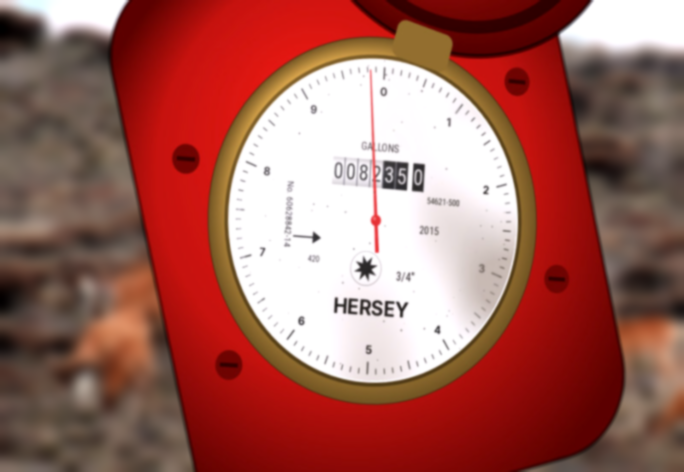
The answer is 82349.8 gal
